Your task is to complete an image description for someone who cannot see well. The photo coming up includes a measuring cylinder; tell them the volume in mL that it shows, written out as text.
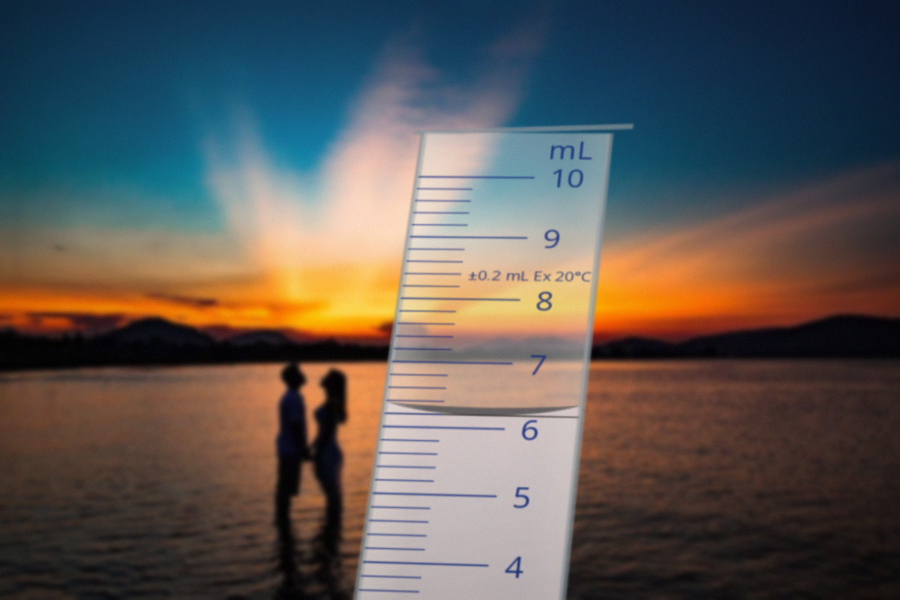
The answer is 6.2 mL
